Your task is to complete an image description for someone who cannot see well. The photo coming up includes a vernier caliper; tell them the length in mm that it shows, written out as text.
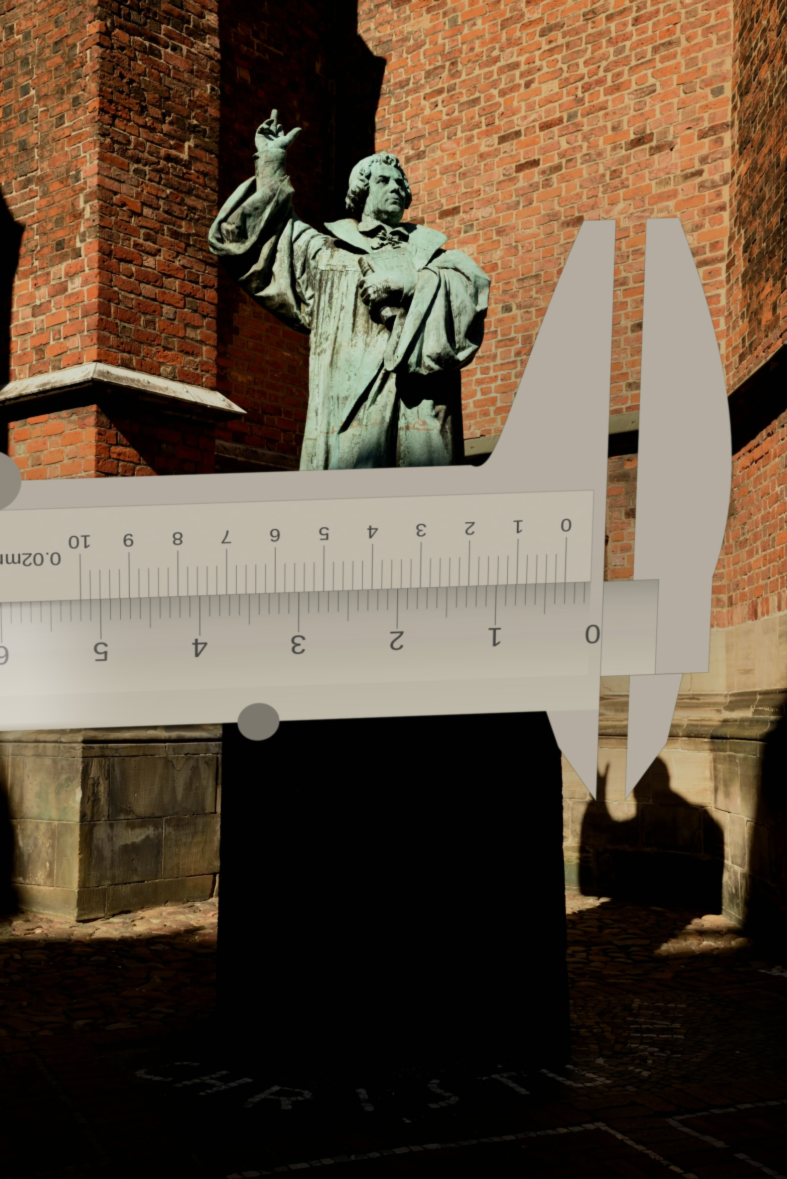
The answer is 3.0 mm
